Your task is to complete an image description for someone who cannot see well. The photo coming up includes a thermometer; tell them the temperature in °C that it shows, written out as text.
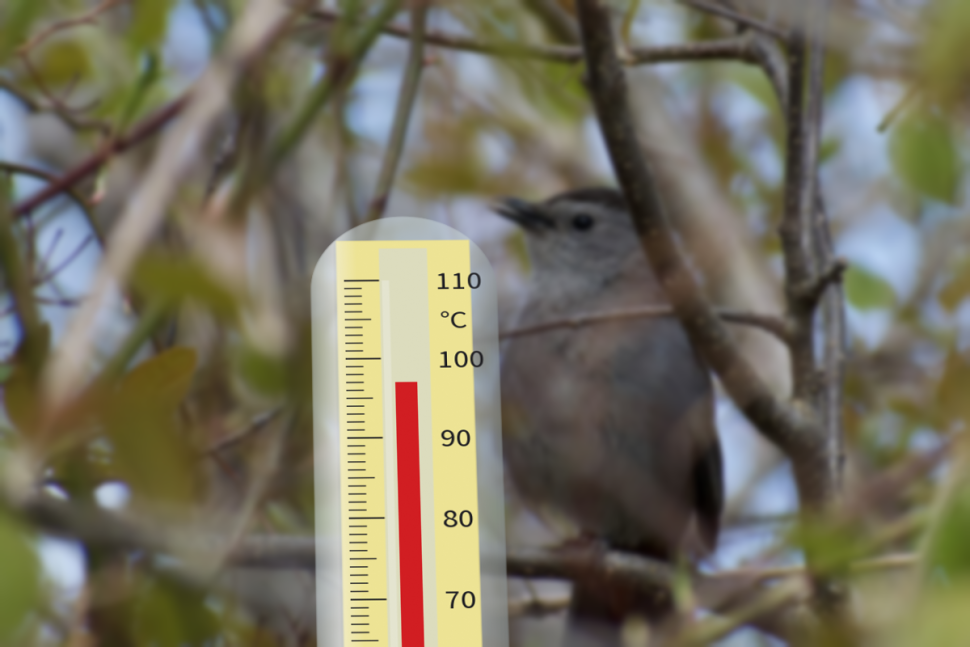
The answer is 97 °C
